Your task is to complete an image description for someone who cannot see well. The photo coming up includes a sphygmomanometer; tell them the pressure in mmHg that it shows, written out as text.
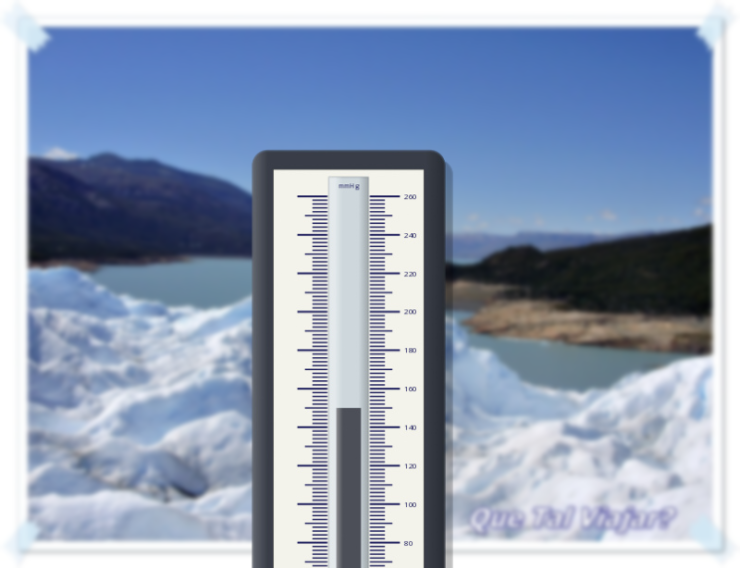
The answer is 150 mmHg
